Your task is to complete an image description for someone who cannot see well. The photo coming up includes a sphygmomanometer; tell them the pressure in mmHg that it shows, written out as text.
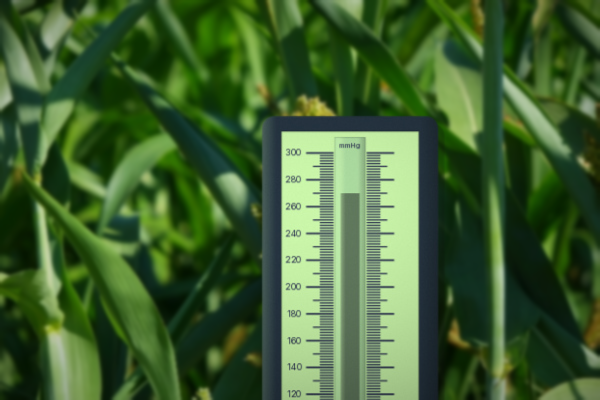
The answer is 270 mmHg
